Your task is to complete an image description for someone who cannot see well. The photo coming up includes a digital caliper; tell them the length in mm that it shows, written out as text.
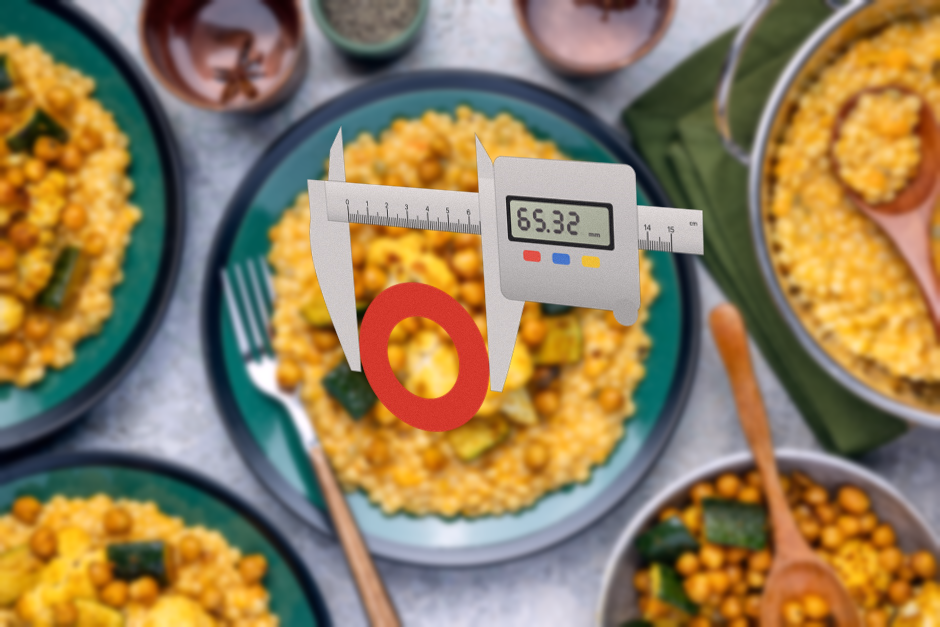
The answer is 65.32 mm
